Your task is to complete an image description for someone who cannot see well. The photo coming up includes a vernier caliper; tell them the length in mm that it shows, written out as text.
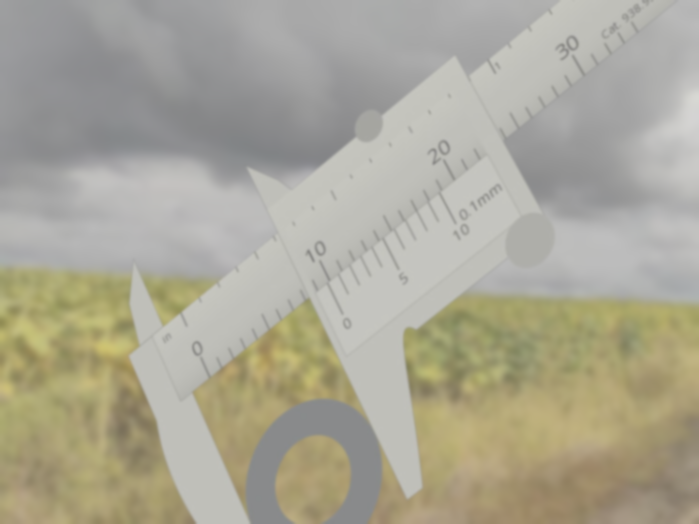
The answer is 9.8 mm
